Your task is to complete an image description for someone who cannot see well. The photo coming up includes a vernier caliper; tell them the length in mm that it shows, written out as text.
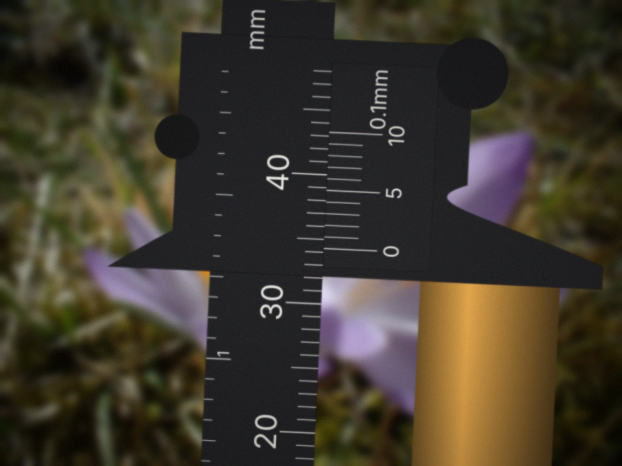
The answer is 34.3 mm
